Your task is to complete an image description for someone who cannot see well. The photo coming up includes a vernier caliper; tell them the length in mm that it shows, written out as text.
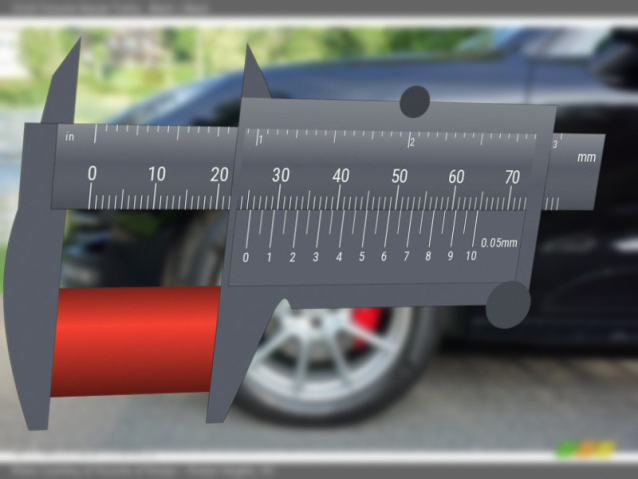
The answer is 25.6 mm
